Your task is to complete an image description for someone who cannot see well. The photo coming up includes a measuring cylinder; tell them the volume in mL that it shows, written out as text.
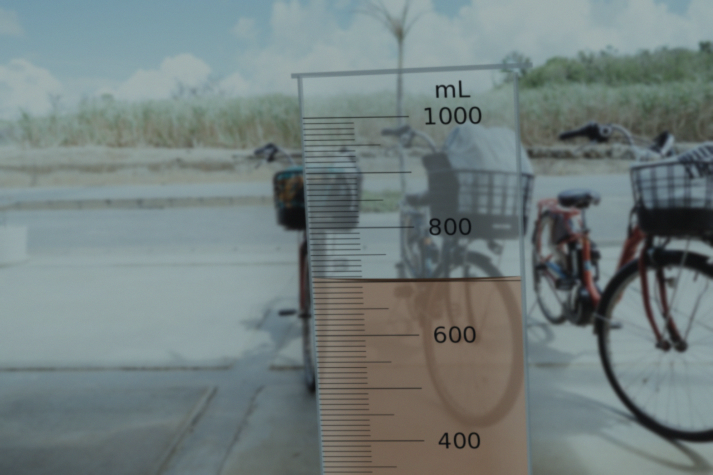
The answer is 700 mL
